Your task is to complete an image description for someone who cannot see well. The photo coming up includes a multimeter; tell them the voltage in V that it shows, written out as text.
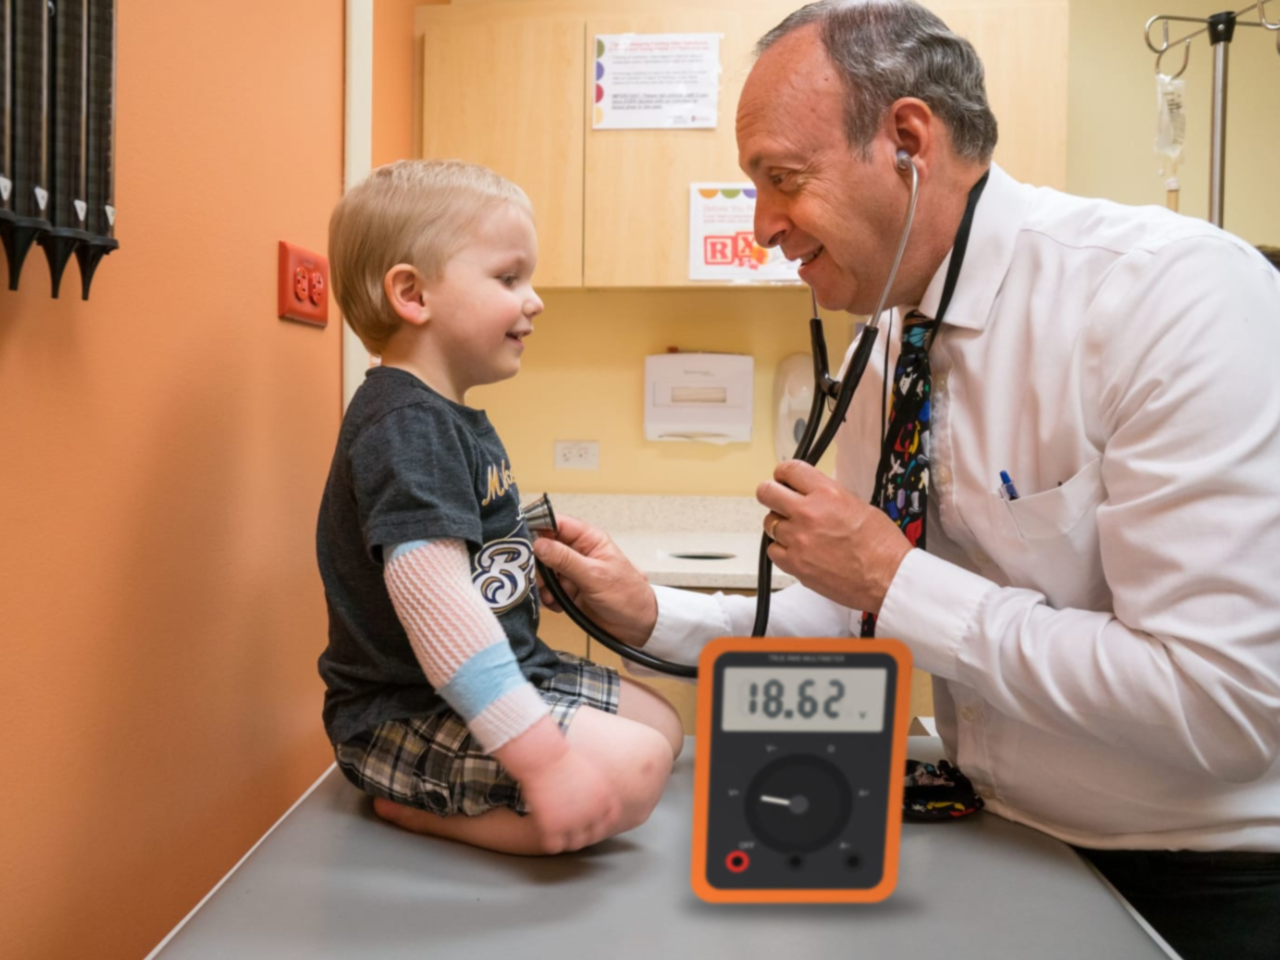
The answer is 18.62 V
